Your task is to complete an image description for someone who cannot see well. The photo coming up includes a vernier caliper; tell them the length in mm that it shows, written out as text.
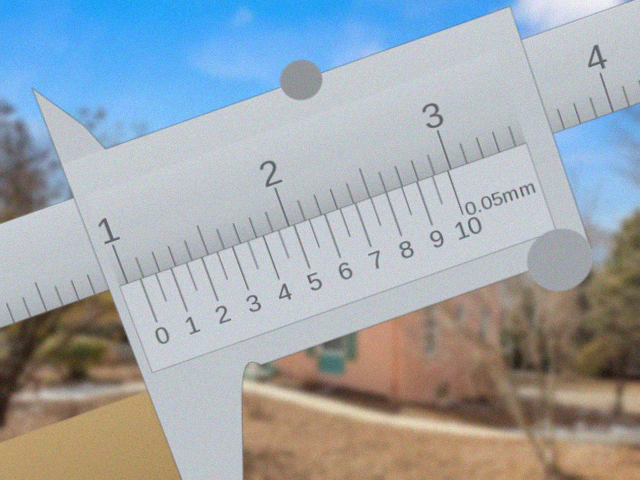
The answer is 10.8 mm
